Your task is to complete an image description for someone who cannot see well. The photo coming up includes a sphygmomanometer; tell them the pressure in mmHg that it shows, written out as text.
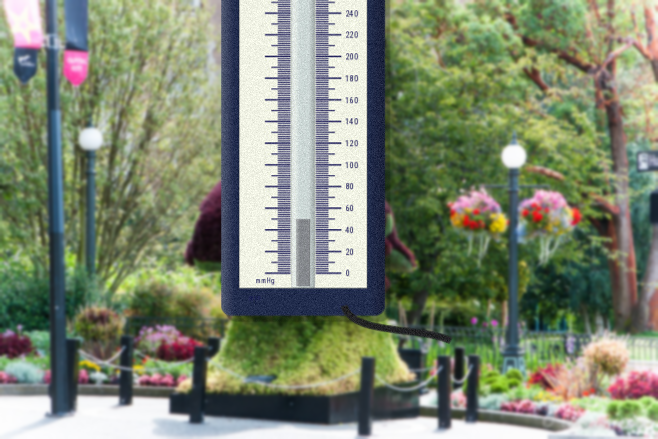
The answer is 50 mmHg
